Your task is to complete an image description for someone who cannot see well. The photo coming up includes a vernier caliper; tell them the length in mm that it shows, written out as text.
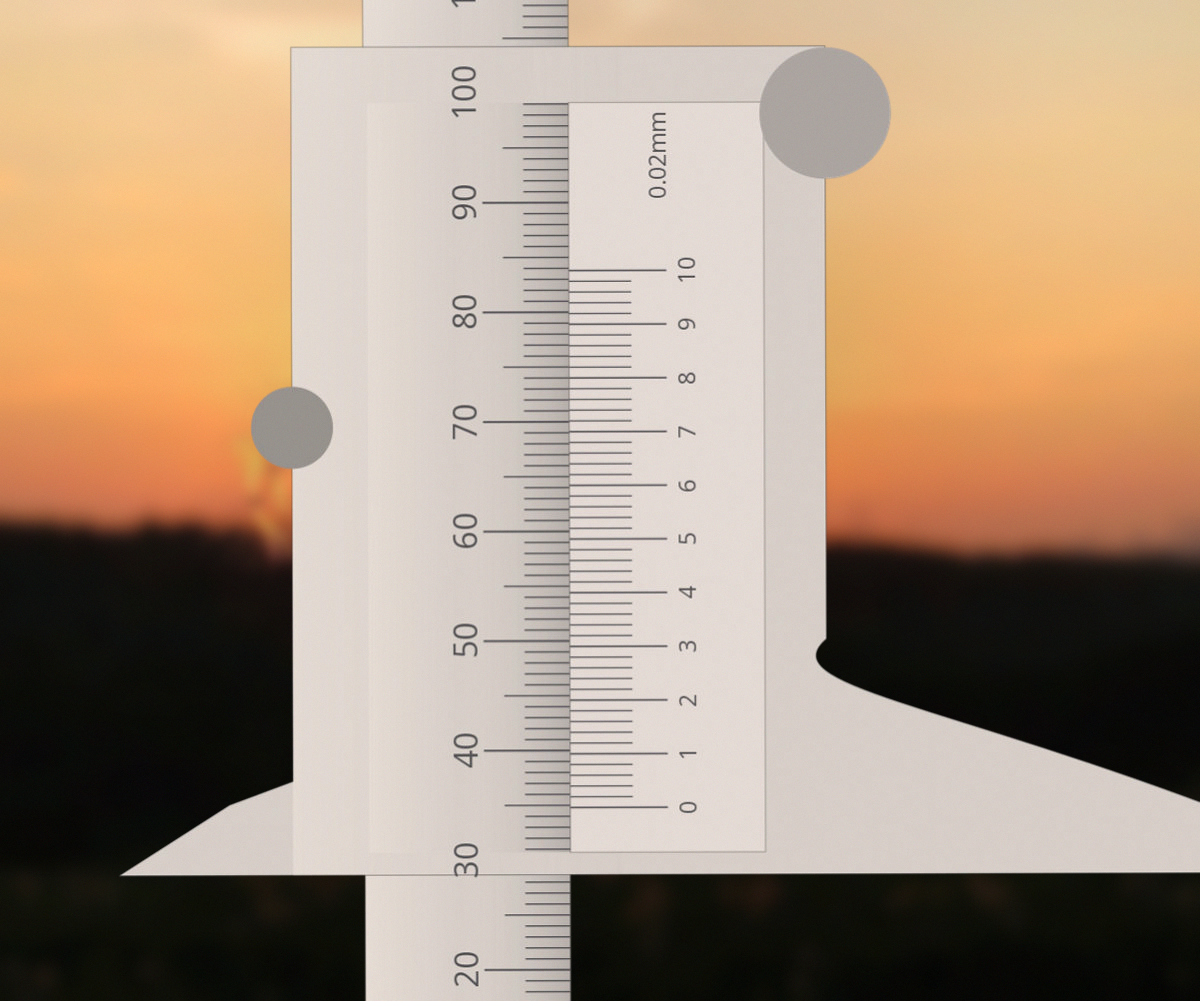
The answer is 34.8 mm
